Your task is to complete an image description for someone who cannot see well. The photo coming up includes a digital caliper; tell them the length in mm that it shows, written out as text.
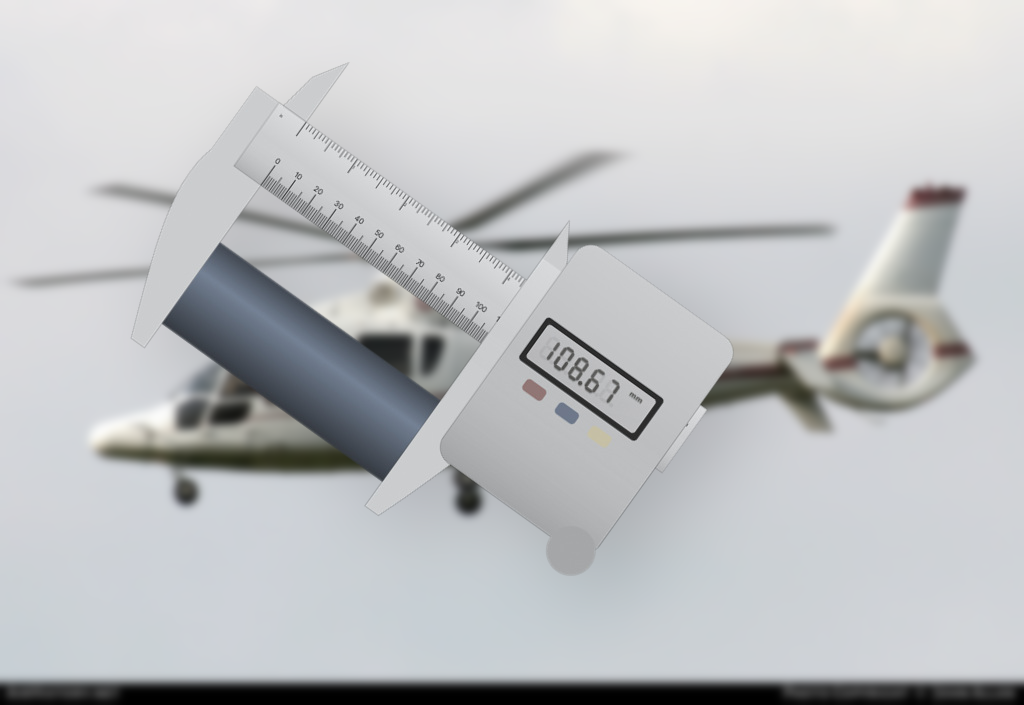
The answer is 108.67 mm
